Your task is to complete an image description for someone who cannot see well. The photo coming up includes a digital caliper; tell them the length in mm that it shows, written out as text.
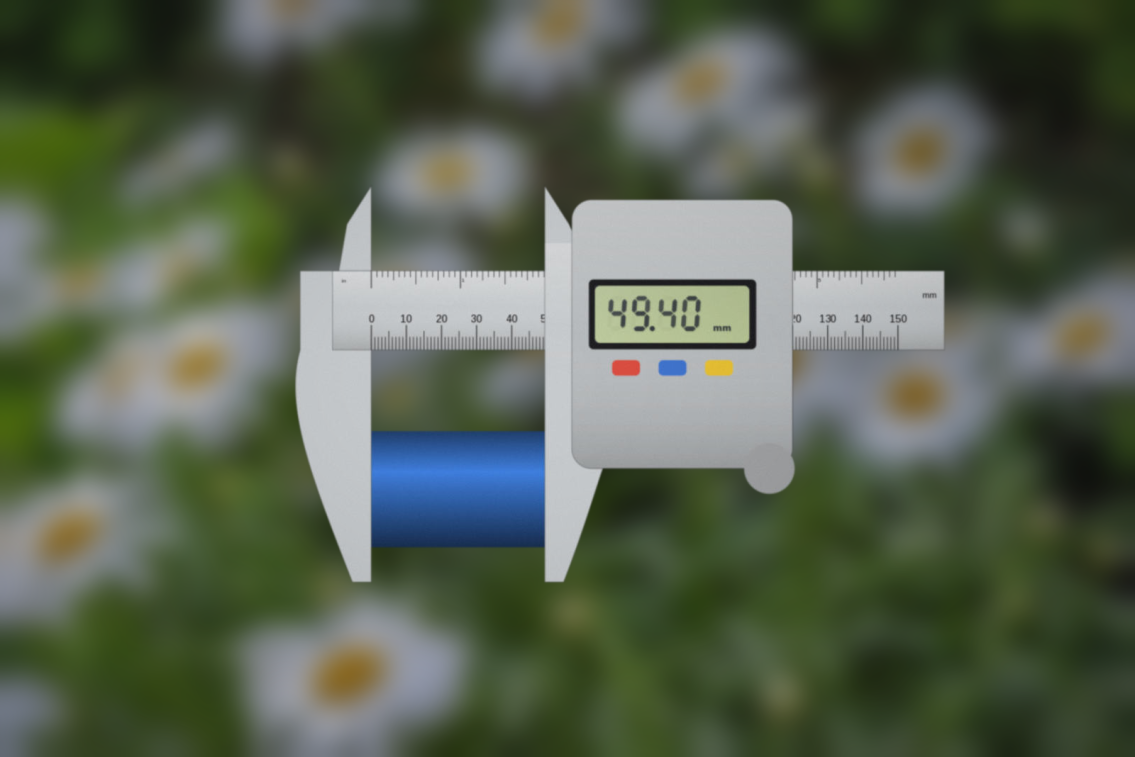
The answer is 49.40 mm
